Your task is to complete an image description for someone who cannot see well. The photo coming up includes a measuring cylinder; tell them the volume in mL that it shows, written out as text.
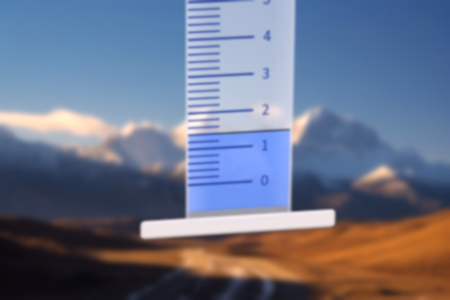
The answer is 1.4 mL
